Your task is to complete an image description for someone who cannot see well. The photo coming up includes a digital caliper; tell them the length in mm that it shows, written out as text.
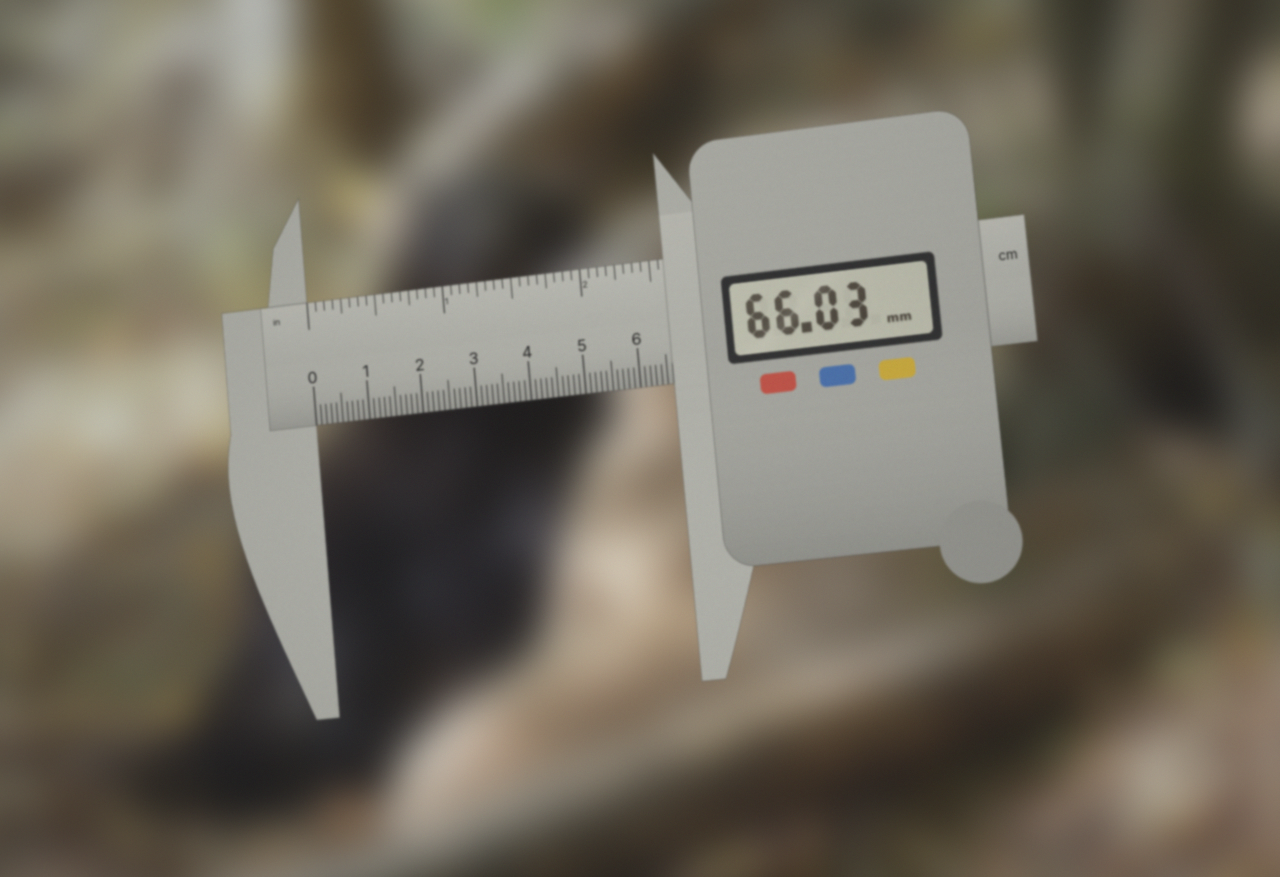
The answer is 66.03 mm
